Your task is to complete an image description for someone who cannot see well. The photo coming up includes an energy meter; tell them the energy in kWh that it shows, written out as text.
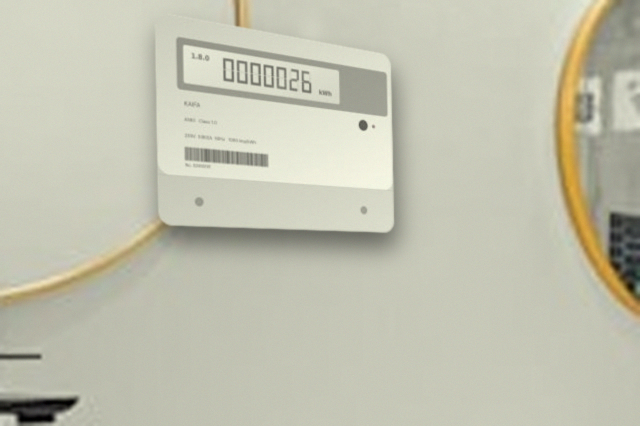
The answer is 26 kWh
